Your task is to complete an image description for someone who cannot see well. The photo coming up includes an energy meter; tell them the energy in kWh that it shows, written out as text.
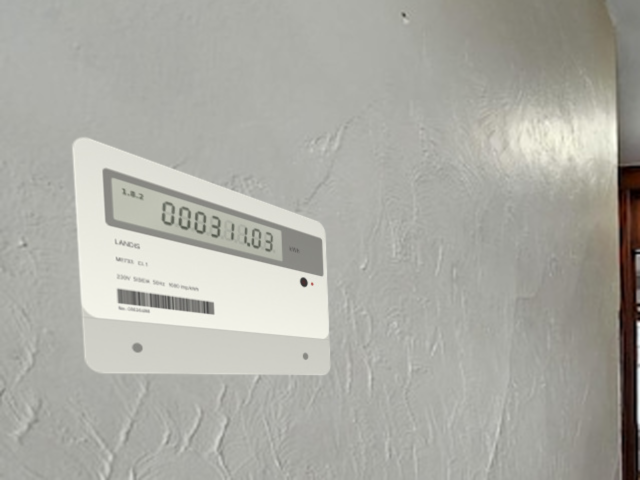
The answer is 311.03 kWh
